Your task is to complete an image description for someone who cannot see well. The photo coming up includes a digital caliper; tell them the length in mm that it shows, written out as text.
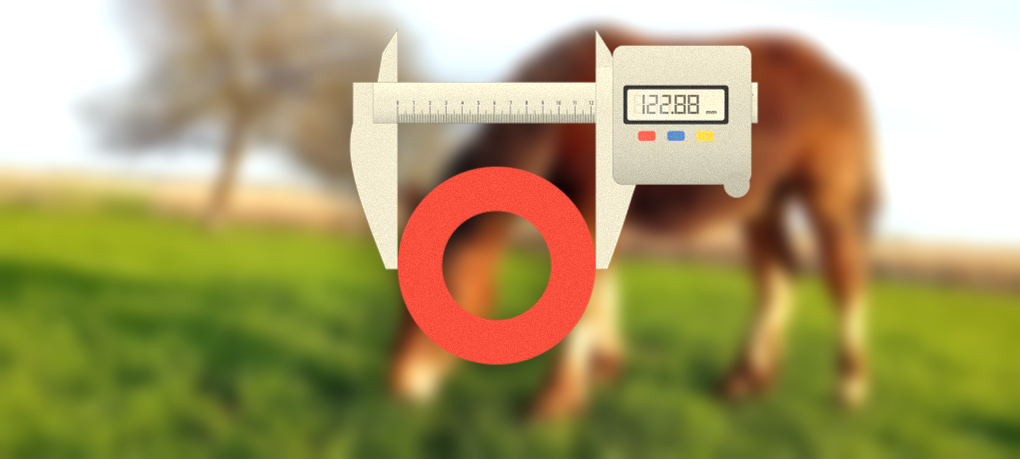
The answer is 122.88 mm
